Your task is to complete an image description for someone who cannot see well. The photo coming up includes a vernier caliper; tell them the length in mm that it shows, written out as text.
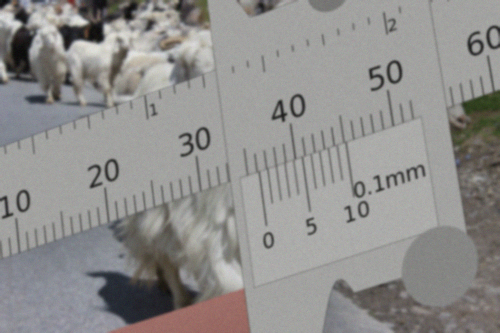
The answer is 36.2 mm
